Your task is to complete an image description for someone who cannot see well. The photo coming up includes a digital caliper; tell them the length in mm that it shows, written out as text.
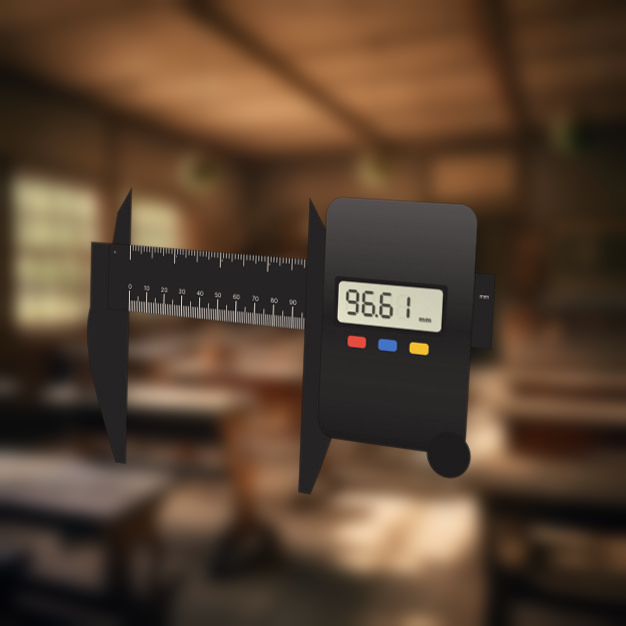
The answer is 96.61 mm
